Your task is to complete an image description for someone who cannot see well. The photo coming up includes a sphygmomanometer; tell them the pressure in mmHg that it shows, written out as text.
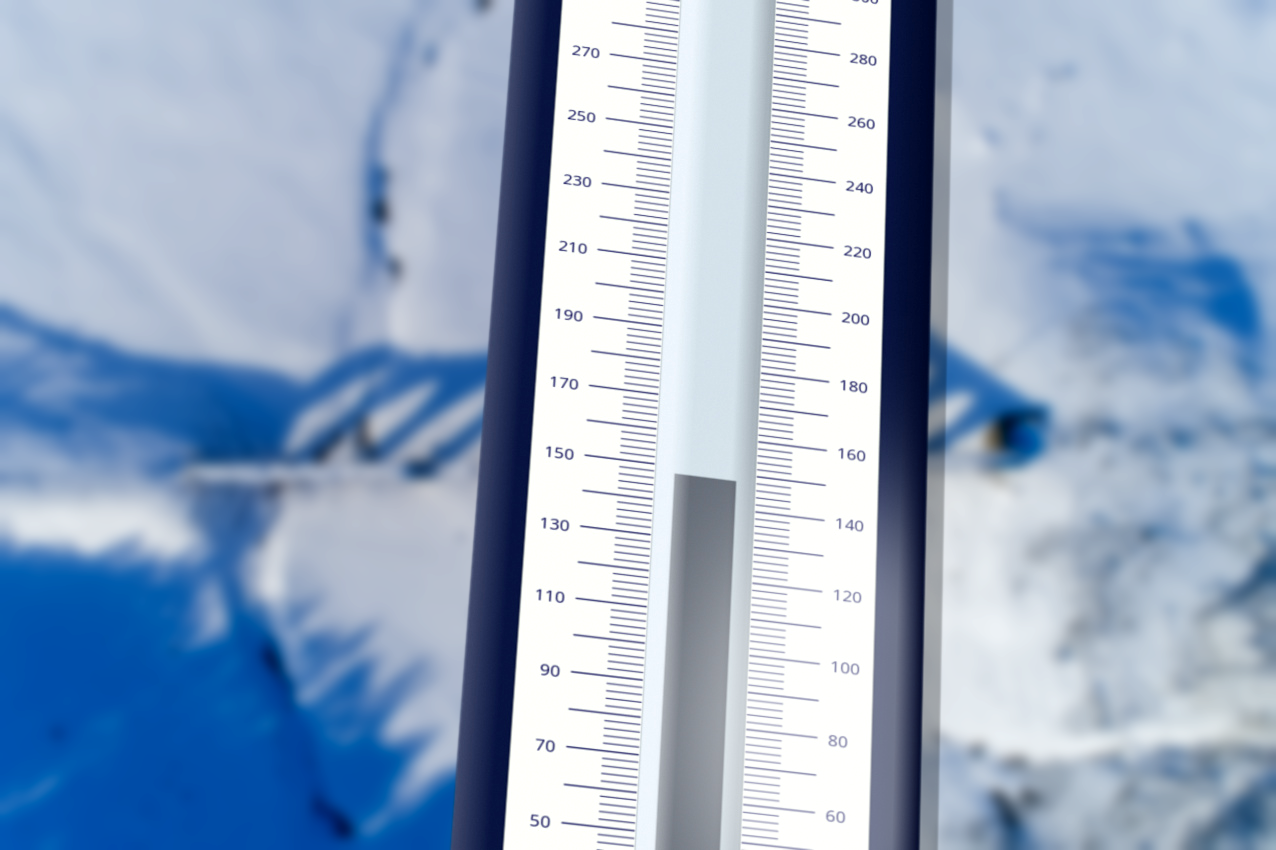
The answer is 148 mmHg
